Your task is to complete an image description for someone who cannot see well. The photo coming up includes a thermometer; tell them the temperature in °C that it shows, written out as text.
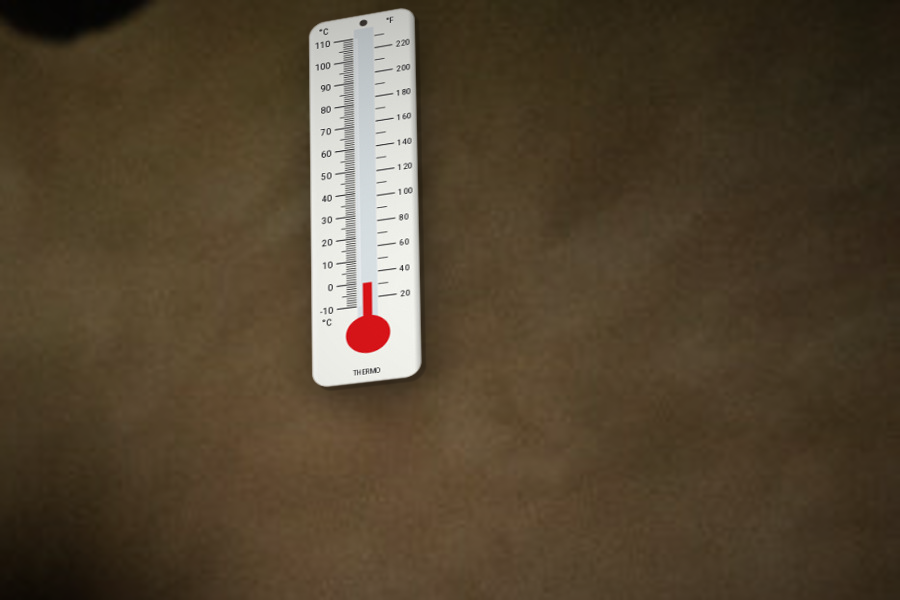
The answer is 0 °C
